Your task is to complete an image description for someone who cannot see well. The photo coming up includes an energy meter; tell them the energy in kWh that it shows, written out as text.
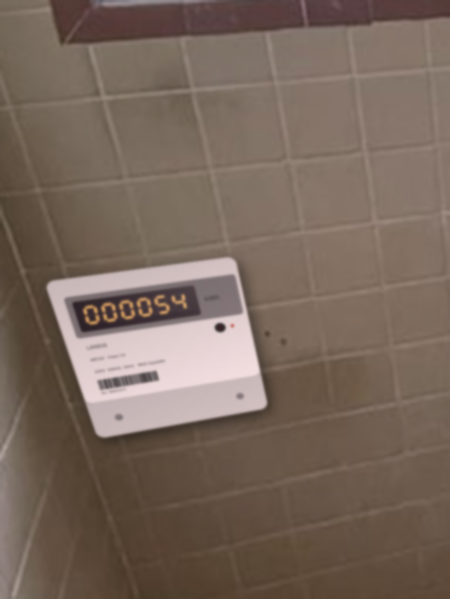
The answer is 54 kWh
